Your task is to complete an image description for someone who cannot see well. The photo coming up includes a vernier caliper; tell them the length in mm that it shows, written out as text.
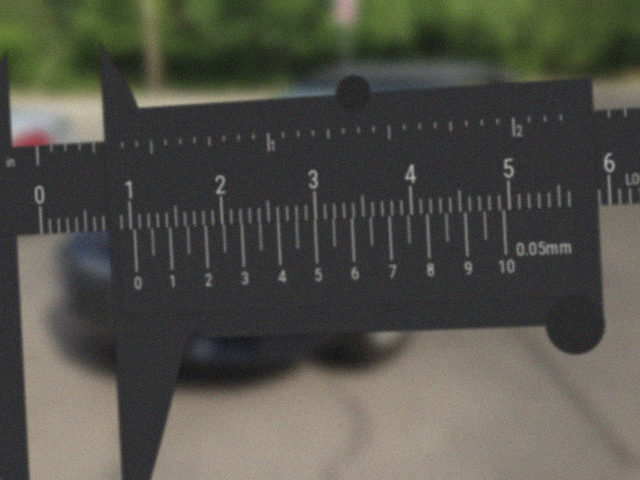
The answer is 10.4 mm
